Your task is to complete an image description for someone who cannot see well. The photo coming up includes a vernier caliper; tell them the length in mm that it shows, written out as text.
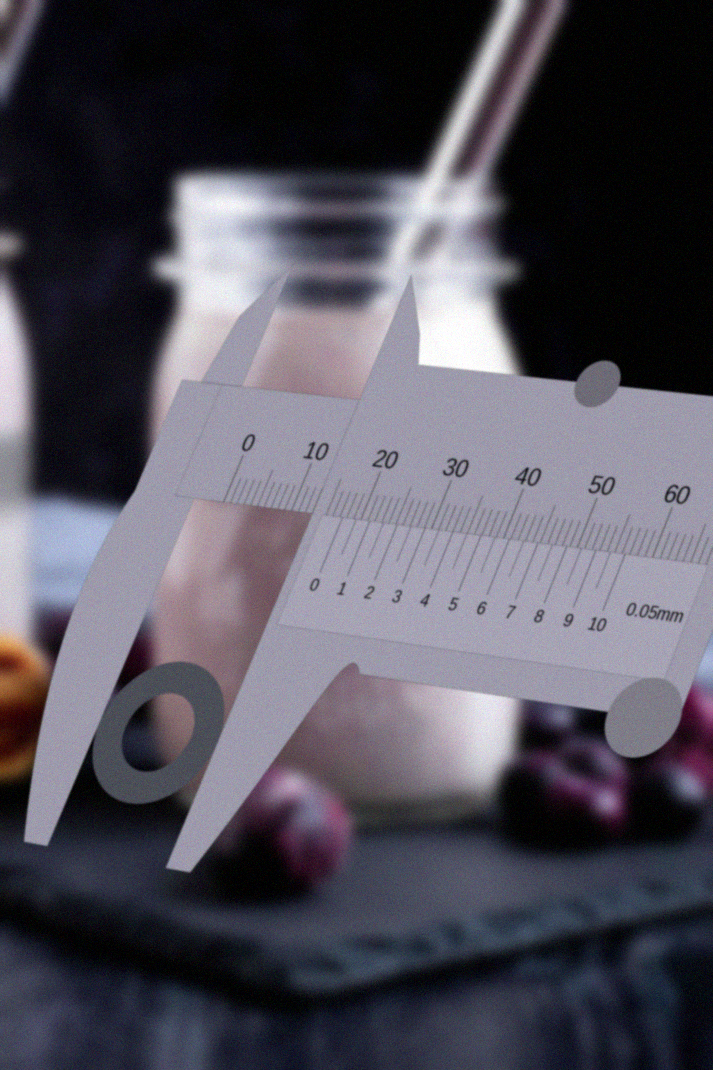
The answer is 17.4 mm
